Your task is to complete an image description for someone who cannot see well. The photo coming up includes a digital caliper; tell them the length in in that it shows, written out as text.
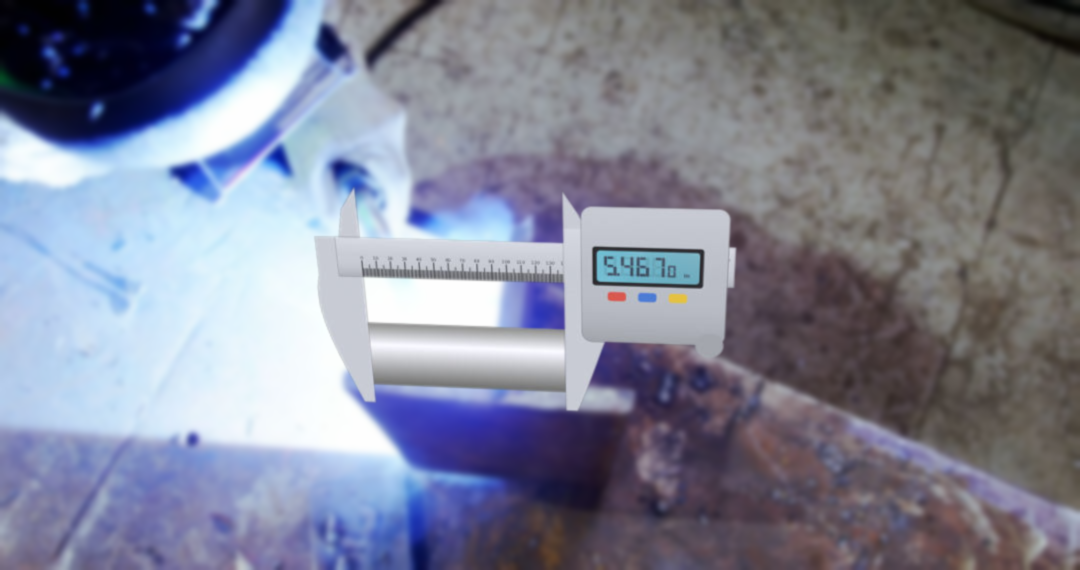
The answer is 5.4670 in
